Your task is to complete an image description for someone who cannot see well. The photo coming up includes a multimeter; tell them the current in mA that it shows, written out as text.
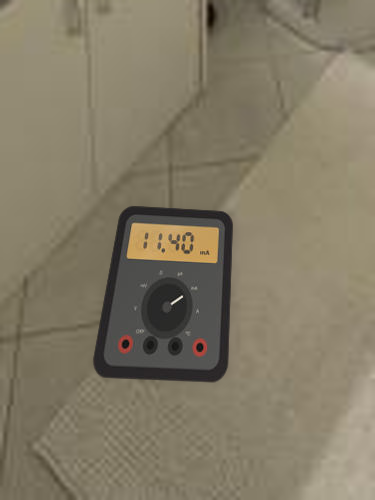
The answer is 11.40 mA
